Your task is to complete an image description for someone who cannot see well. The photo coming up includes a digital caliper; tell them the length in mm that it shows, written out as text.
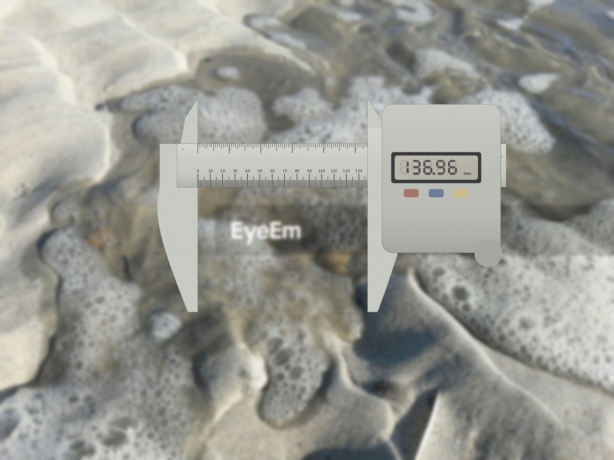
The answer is 136.96 mm
